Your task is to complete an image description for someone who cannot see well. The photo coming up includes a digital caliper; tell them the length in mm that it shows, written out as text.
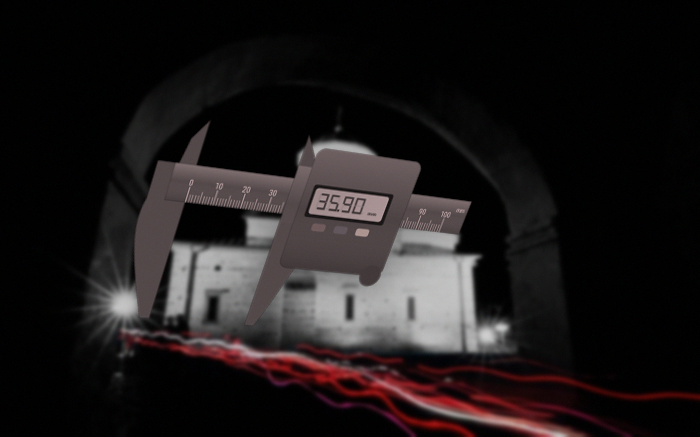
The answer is 35.90 mm
